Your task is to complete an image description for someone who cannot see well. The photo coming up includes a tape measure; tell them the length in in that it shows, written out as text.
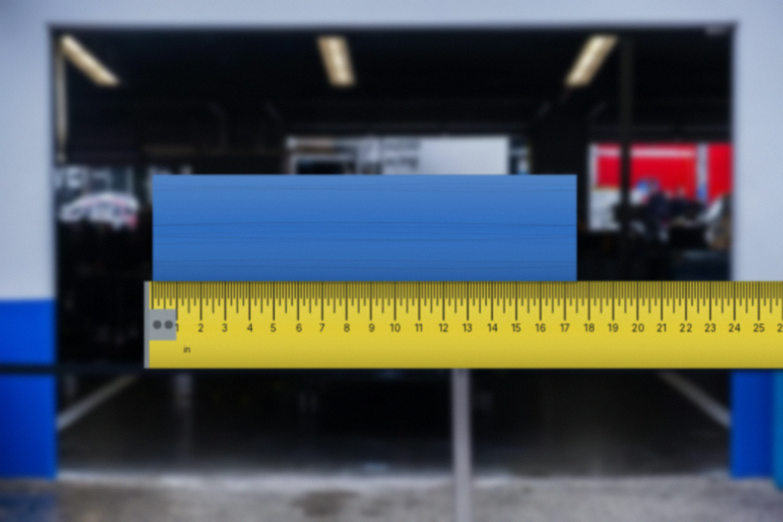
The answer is 17.5 in
